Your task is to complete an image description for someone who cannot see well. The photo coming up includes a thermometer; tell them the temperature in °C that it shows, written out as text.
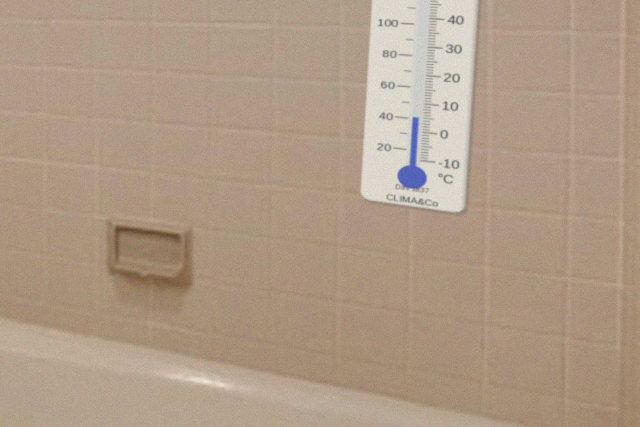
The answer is 5 °C
